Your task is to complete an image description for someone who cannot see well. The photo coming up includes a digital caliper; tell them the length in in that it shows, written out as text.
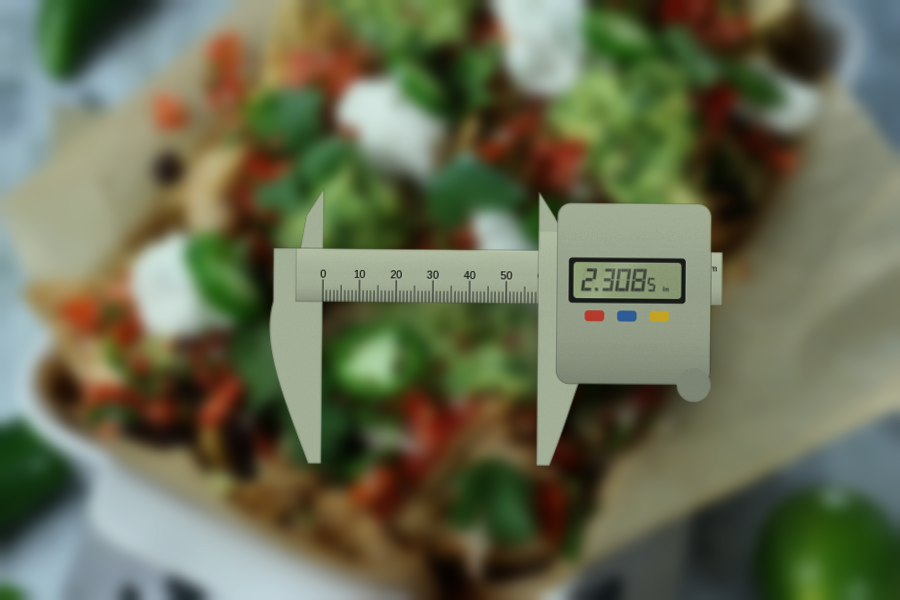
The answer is 2.3085 in
